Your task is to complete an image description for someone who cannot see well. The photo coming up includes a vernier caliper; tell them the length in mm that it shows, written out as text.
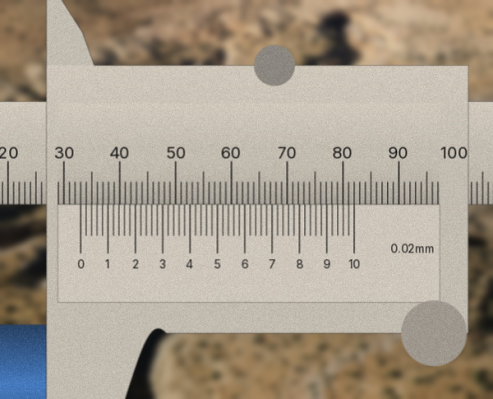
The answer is 33.0 mm
